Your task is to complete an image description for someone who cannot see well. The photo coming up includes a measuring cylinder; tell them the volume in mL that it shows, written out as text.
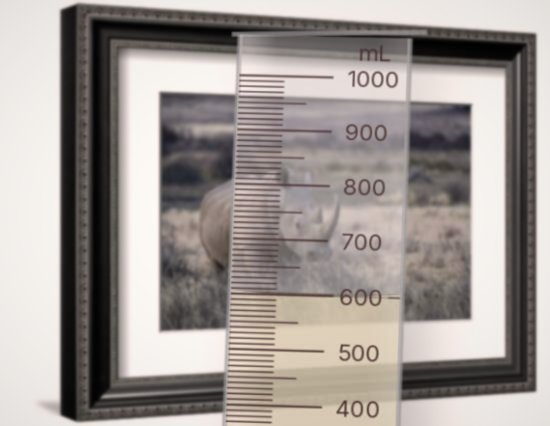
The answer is 600 mL
